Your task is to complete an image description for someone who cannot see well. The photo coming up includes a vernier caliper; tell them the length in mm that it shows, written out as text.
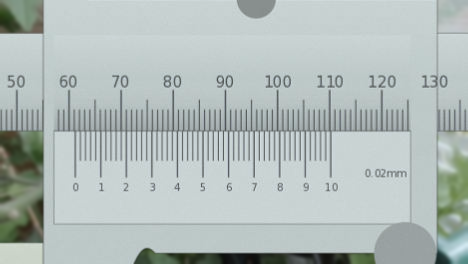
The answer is 61.2 mm
